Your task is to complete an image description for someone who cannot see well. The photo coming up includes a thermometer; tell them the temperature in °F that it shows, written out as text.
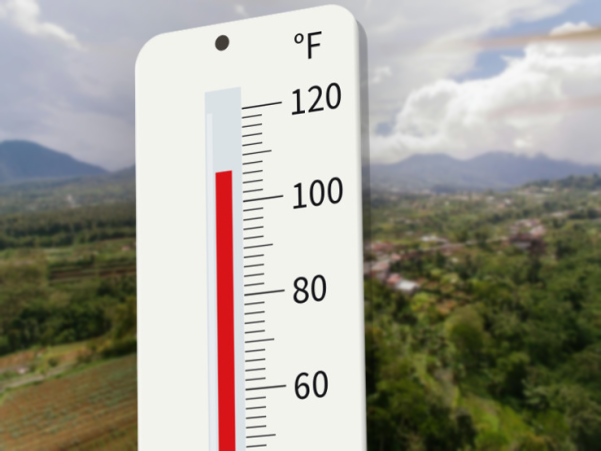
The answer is 107 °F
